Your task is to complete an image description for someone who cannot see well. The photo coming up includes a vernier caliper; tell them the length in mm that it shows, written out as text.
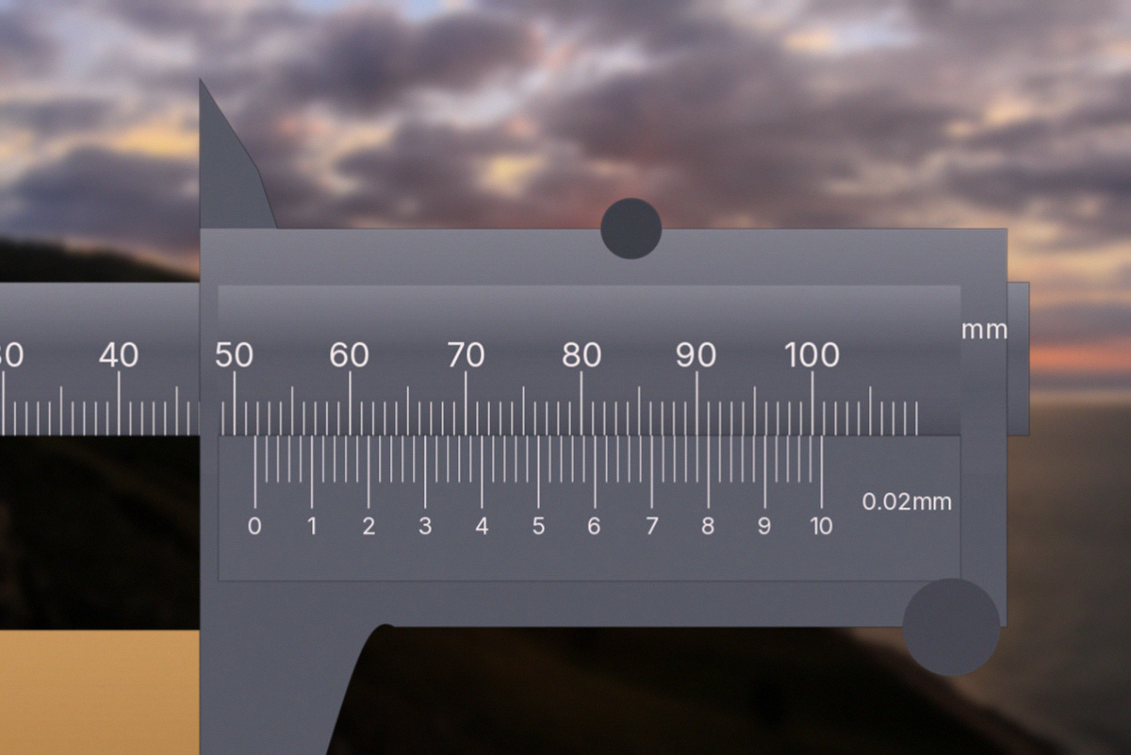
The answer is 51.8 mm
